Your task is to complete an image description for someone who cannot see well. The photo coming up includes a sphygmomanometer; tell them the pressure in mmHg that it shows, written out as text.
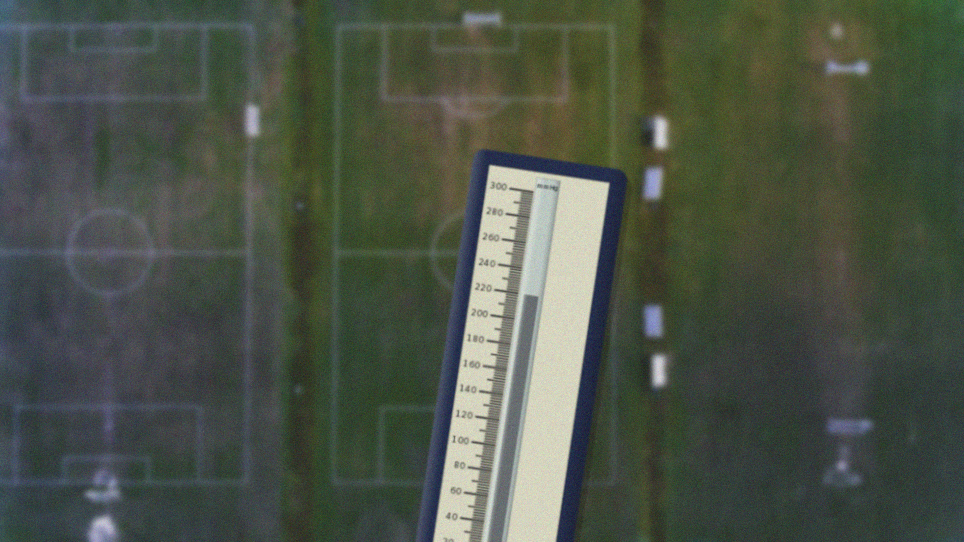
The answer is 220 mmHg
